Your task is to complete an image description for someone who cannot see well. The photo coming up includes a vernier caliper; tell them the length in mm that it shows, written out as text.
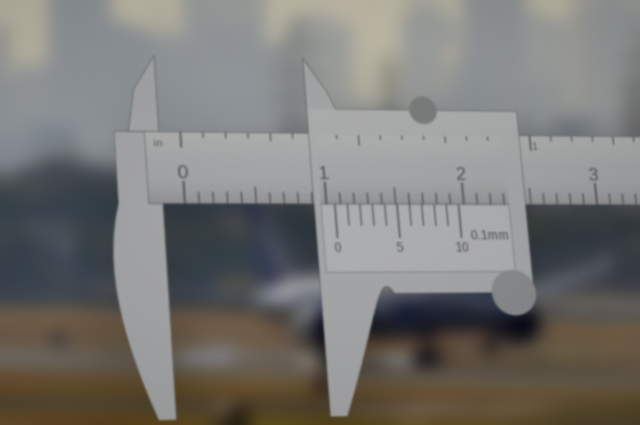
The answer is 10.6 mm
